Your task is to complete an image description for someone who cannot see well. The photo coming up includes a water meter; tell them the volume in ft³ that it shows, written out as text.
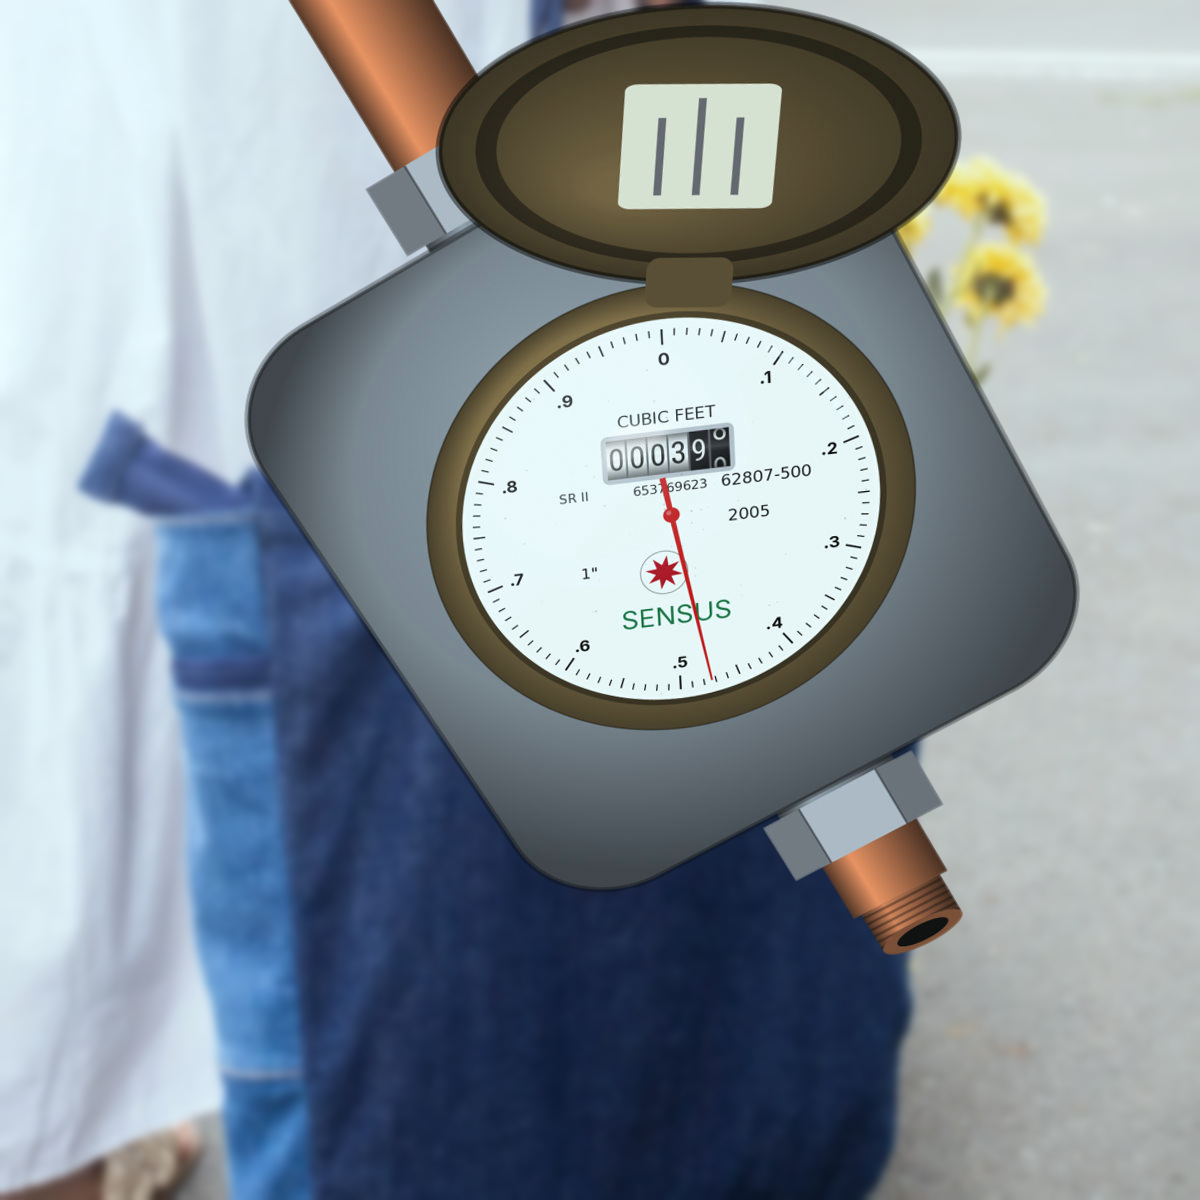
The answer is 398.47 ft³
